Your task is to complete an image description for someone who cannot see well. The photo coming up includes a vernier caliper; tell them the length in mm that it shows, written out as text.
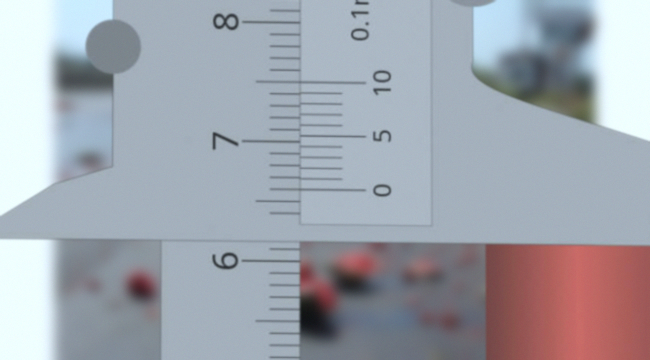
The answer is 66.0 mm
